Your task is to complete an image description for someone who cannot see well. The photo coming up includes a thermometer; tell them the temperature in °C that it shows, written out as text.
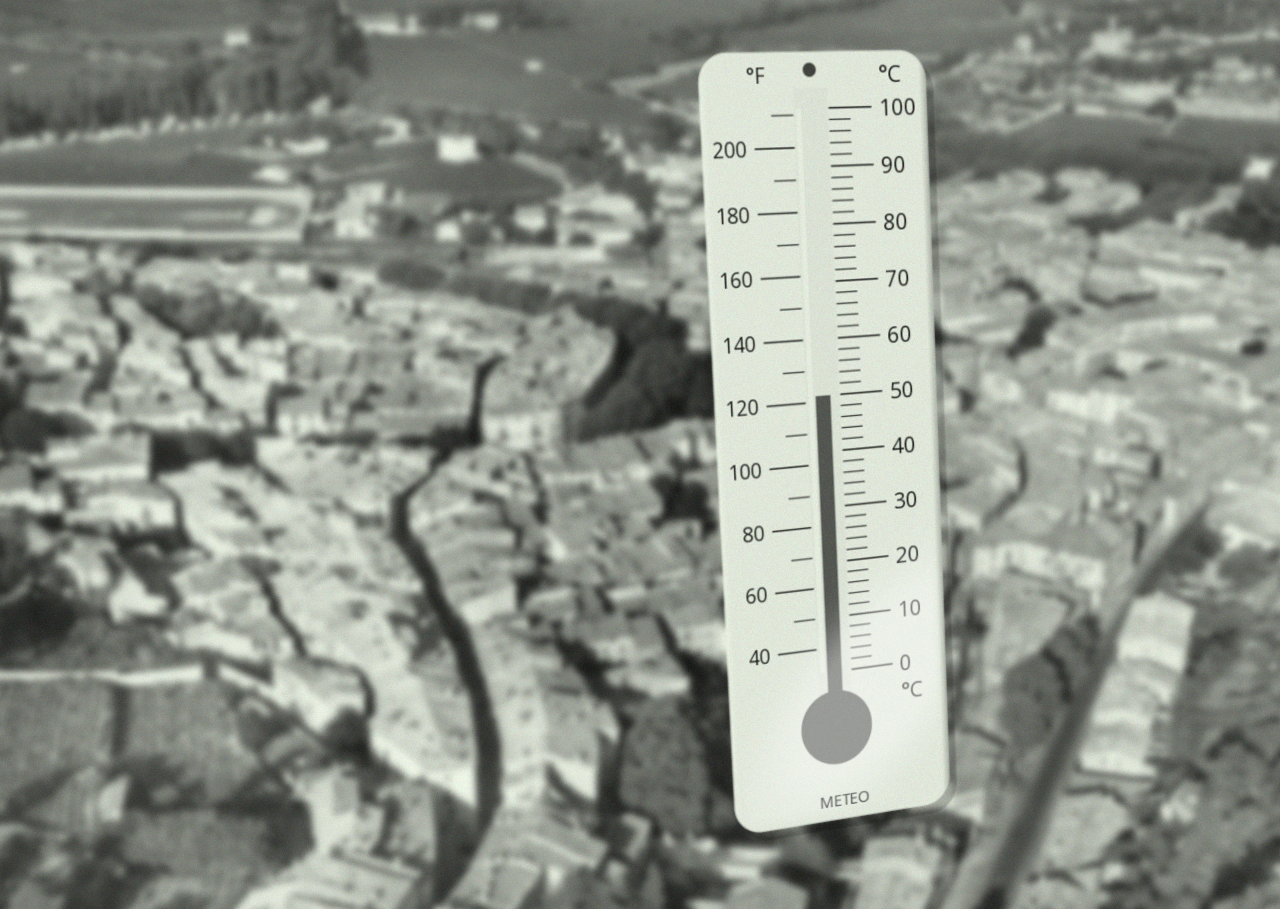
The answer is 50 °C
